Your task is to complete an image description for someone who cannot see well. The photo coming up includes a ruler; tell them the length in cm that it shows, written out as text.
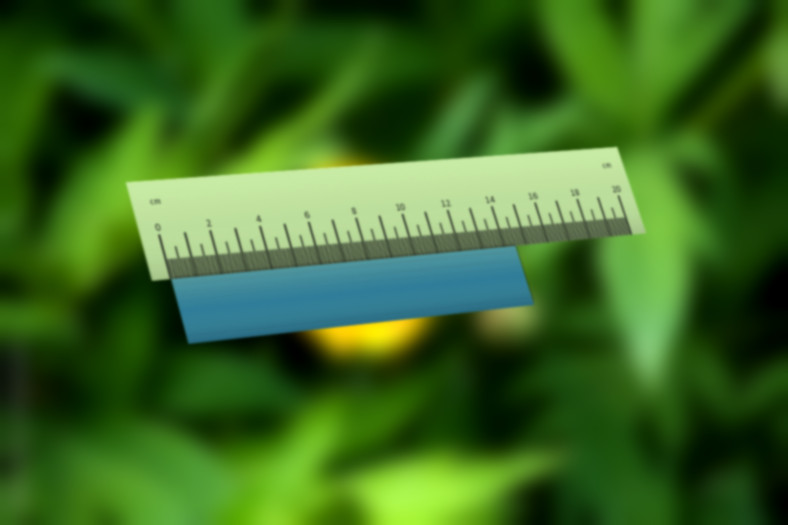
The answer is 14.5 cm
